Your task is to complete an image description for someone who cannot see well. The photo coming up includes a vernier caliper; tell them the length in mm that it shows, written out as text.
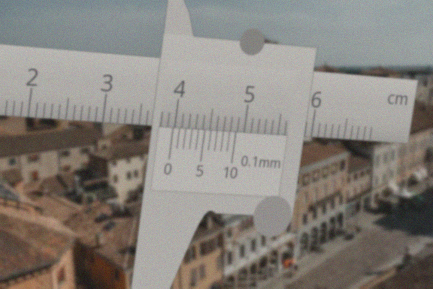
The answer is 39.8 mm
